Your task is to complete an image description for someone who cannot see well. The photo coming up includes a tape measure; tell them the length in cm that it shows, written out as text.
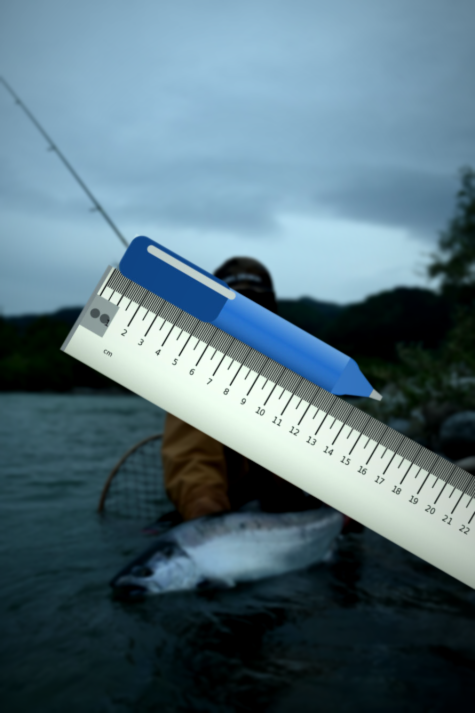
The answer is 15 cm
